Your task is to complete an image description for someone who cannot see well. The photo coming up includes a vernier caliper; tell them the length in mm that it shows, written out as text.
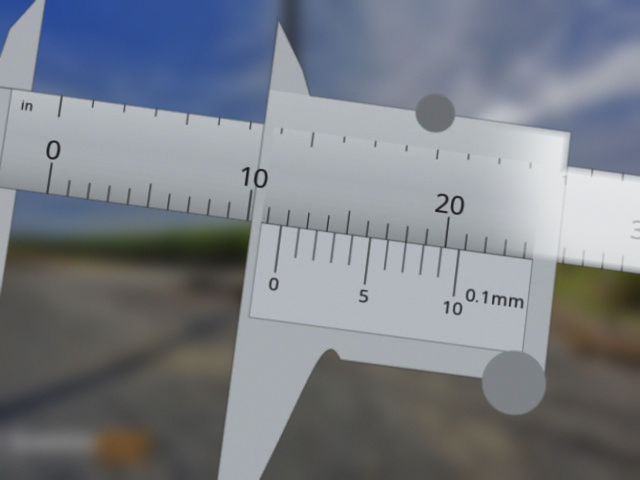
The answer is 11.7 mm
